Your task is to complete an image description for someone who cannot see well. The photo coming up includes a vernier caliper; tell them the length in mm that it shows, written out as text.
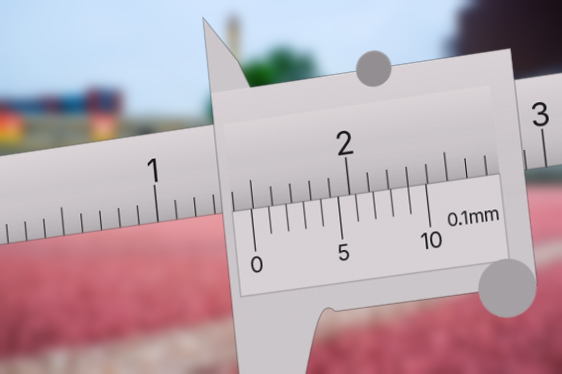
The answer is 14.9 mm
